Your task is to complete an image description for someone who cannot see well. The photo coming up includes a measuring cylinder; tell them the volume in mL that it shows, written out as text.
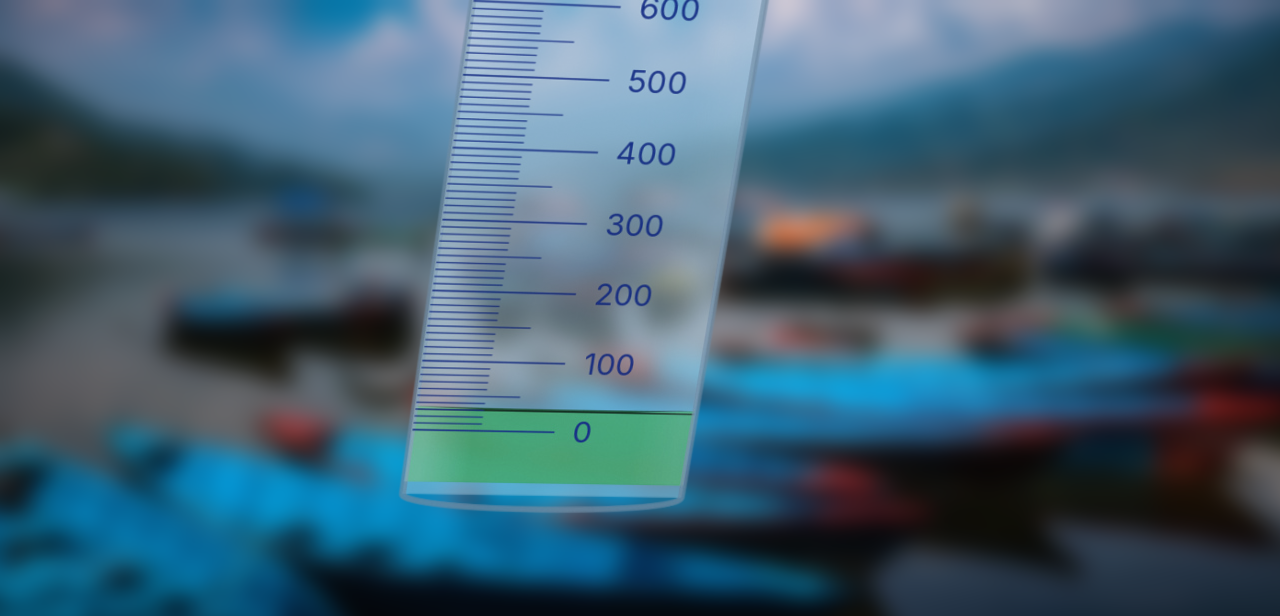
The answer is 30 mL
